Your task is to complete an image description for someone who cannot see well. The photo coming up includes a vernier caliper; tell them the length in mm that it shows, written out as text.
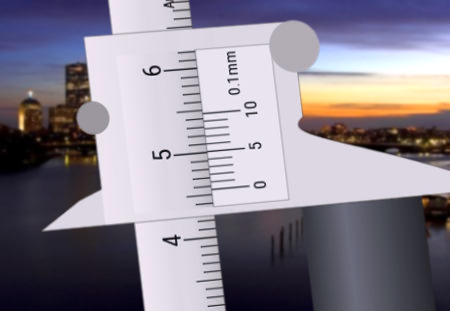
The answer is 45.6 mm
